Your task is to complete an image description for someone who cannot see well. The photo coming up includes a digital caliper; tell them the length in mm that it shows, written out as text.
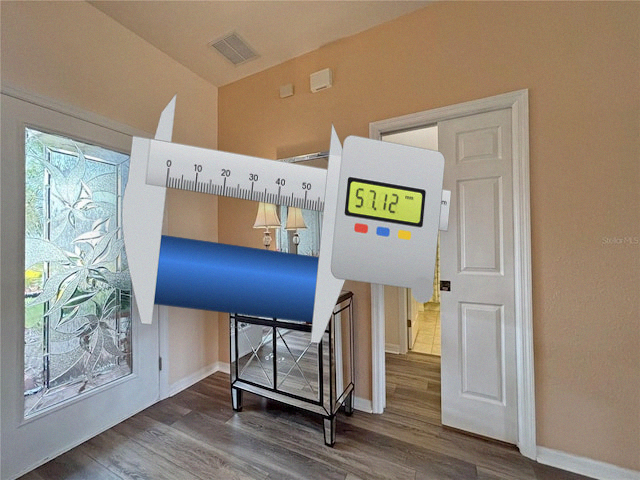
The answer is 57.12 mm
